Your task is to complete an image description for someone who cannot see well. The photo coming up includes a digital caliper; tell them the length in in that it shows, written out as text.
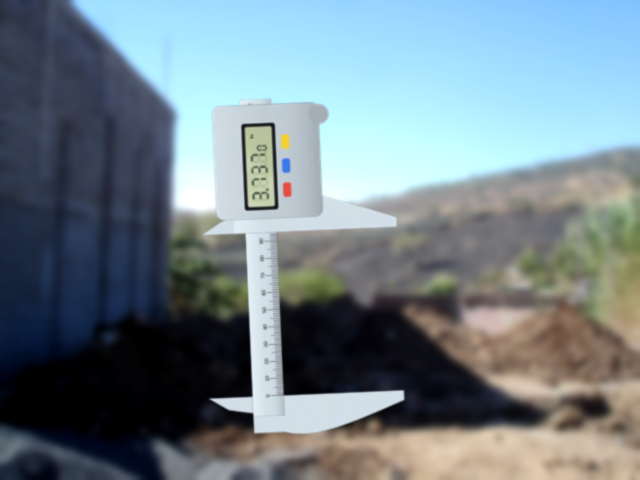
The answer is 3.7370 in
